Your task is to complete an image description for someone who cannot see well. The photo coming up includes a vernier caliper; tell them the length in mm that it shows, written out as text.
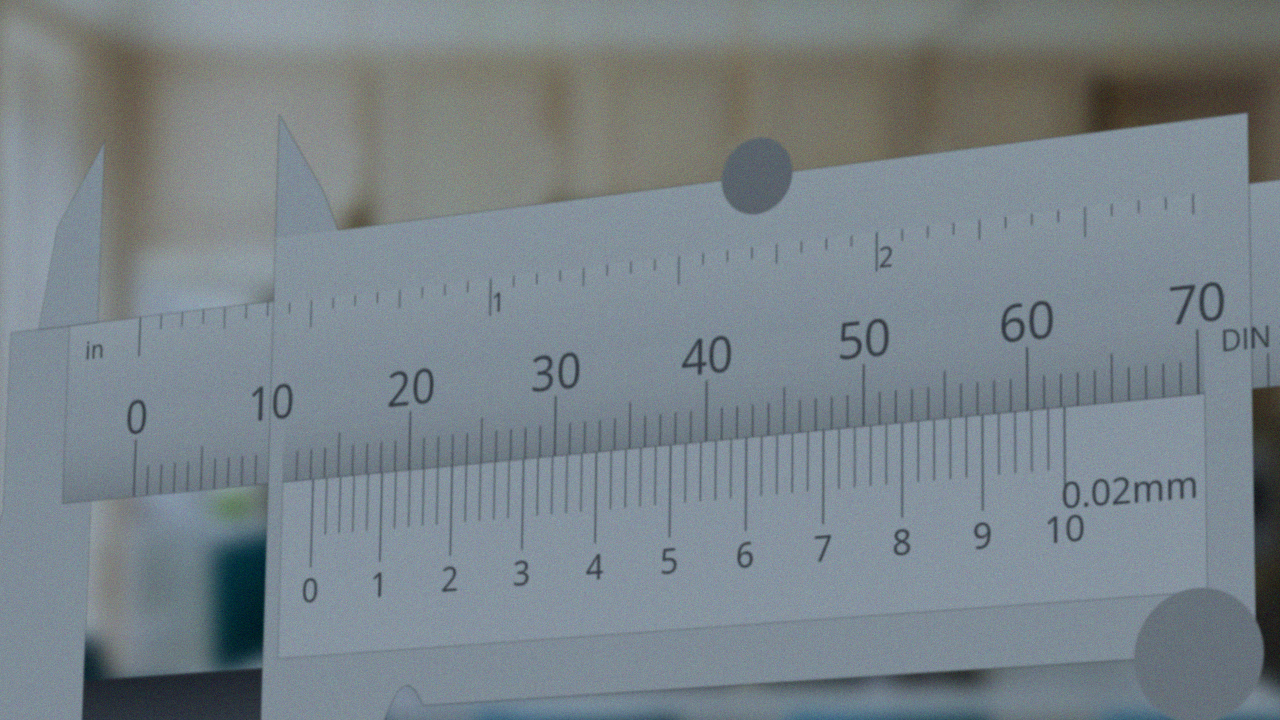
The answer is 13.2 mm
